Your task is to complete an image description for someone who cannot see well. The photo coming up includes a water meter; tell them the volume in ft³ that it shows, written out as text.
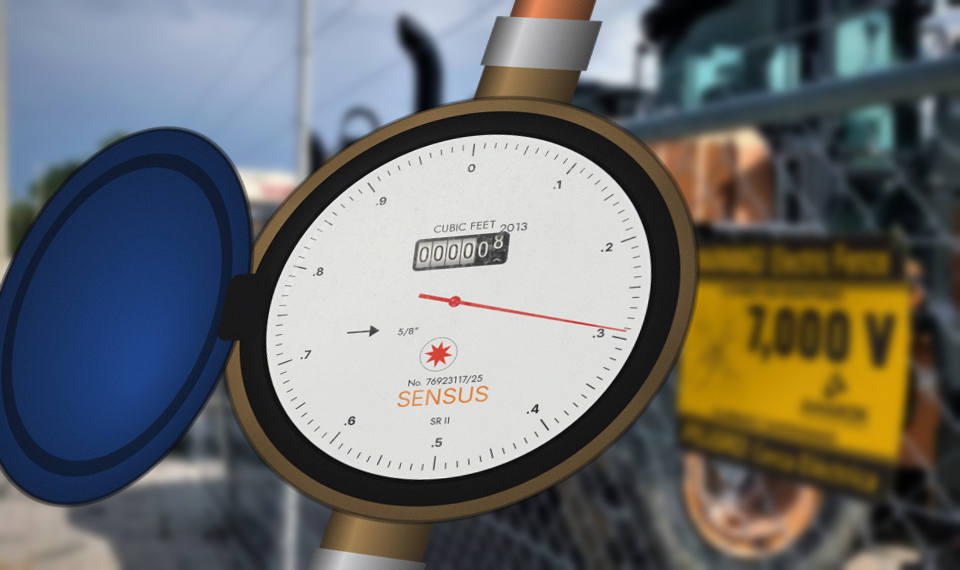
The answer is 8.29 ft³
